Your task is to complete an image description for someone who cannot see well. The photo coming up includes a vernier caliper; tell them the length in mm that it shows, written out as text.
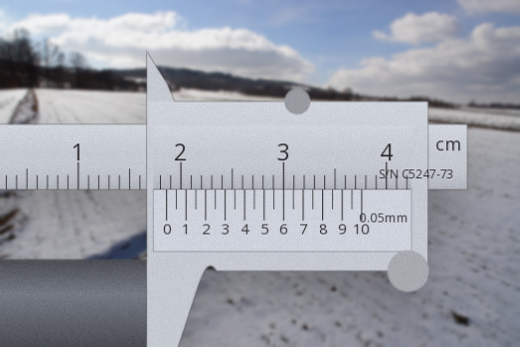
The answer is 18.6 mm
